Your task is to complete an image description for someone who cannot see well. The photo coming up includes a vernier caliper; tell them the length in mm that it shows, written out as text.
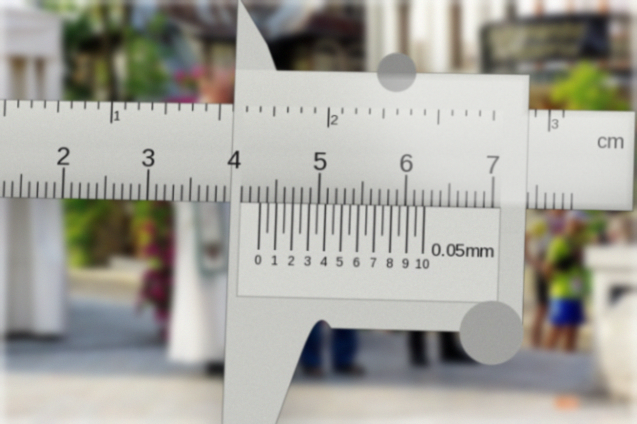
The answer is 43.2 mm
